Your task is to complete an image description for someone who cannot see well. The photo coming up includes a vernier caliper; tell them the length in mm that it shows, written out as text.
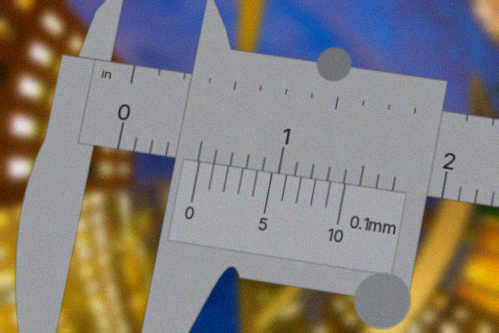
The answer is 5.1 mm
